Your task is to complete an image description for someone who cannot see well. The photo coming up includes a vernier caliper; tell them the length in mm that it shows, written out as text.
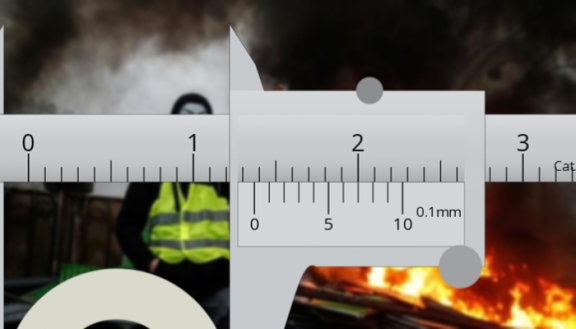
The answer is 13.7 mm
